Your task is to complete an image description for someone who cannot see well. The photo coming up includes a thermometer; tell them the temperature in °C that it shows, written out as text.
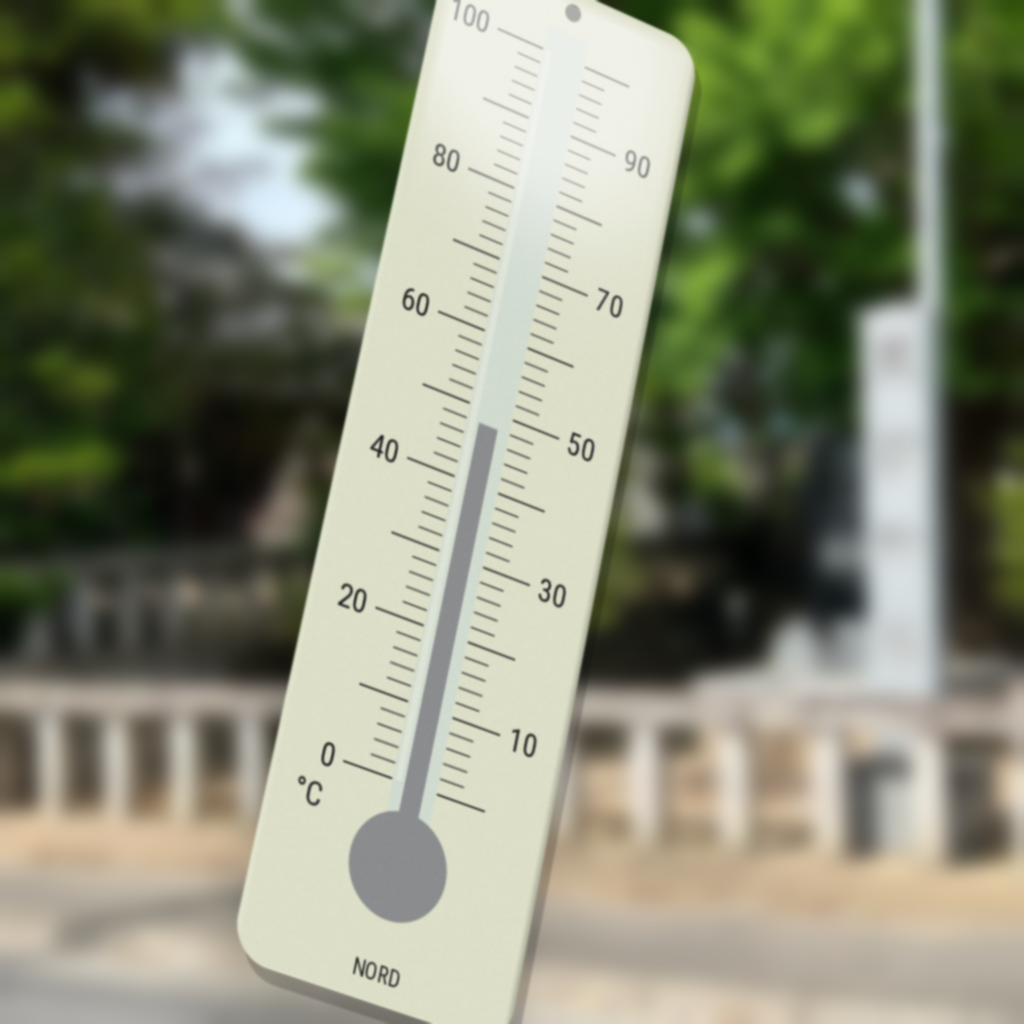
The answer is 48 °C
